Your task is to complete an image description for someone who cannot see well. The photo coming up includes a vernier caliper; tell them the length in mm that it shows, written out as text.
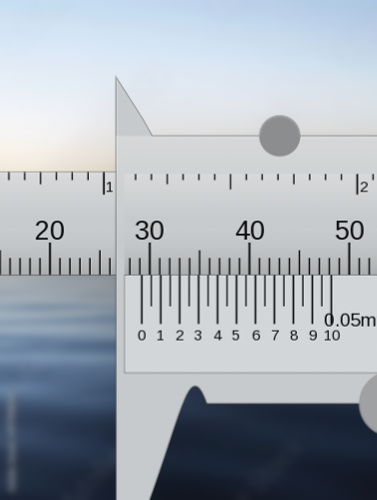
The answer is 29.2 mm
